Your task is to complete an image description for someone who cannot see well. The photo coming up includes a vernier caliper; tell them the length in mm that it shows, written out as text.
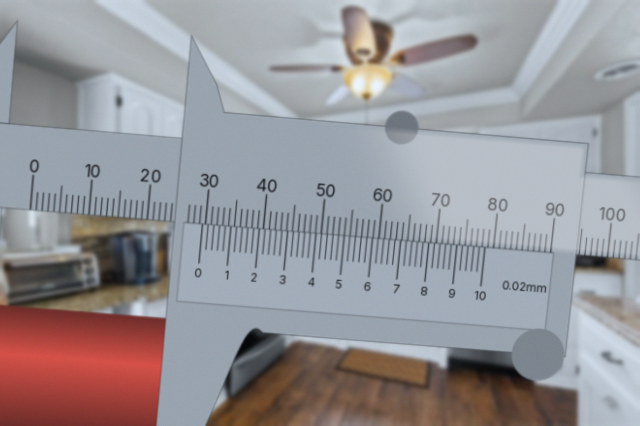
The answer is 29.5 mm
